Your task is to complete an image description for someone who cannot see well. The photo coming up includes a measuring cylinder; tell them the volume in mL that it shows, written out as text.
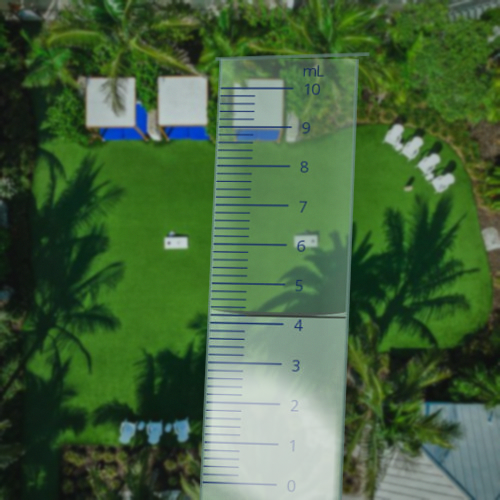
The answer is 4.2 mL
